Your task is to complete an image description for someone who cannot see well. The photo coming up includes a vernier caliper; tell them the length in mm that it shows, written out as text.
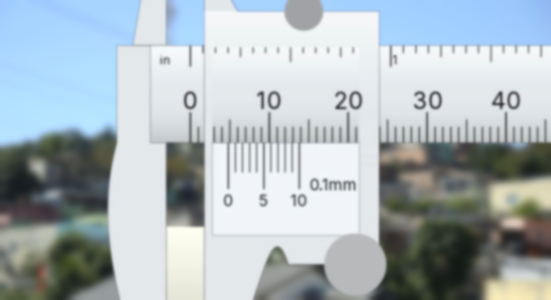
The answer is 4.8 mm
